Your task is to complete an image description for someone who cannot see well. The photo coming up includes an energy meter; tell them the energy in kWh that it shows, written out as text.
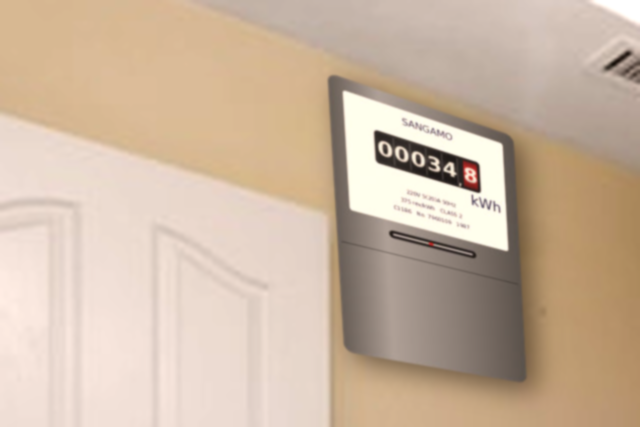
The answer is 34.8 kWh
